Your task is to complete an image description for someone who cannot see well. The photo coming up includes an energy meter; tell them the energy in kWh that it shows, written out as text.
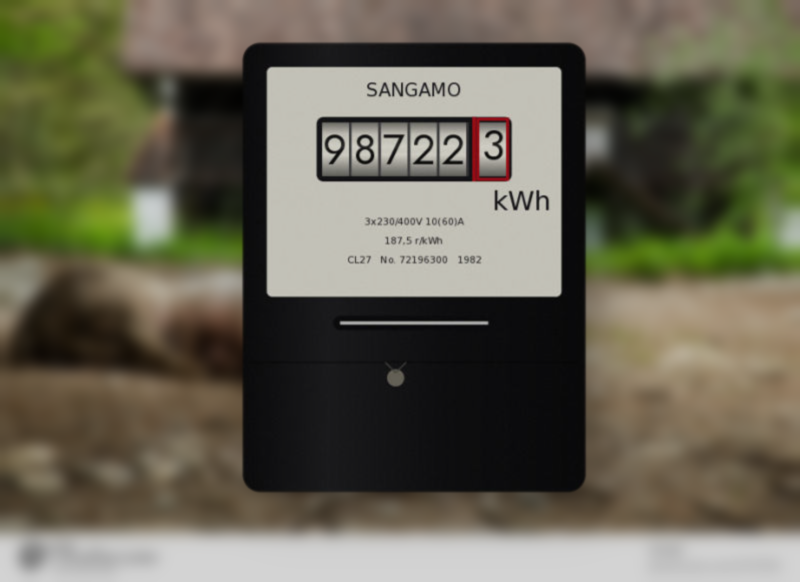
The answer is 98722.3 kWh
